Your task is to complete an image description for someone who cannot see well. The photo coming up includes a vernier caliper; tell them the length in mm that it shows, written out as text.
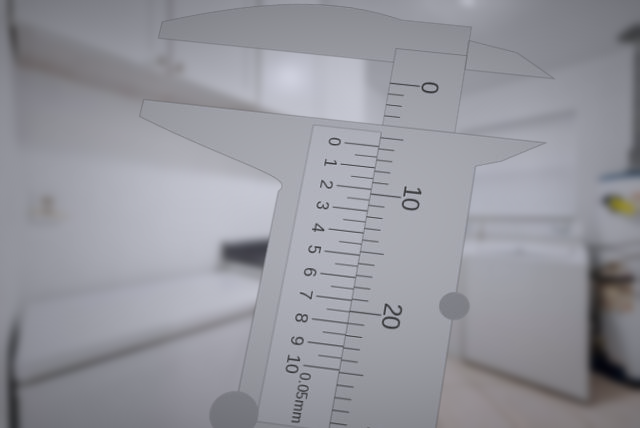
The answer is 5.8 mm
